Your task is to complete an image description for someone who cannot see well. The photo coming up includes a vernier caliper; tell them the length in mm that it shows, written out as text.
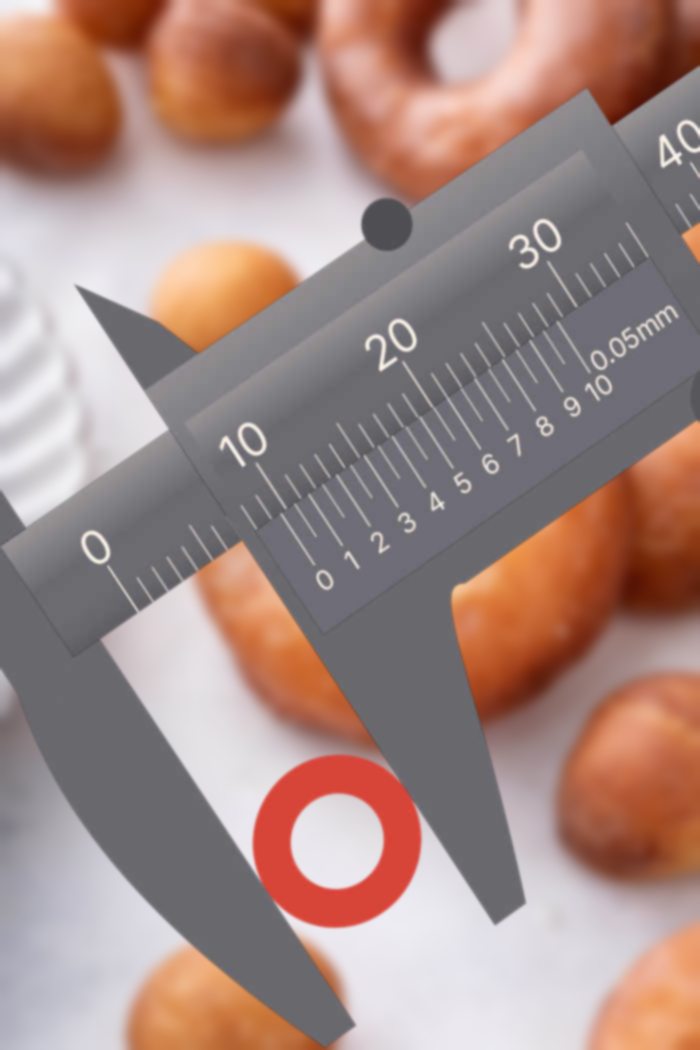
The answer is 9.6 mm
